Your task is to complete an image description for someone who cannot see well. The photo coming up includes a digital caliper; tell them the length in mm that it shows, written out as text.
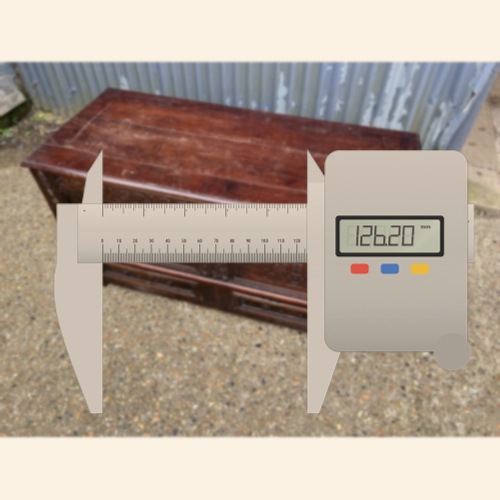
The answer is 126.20 mm
